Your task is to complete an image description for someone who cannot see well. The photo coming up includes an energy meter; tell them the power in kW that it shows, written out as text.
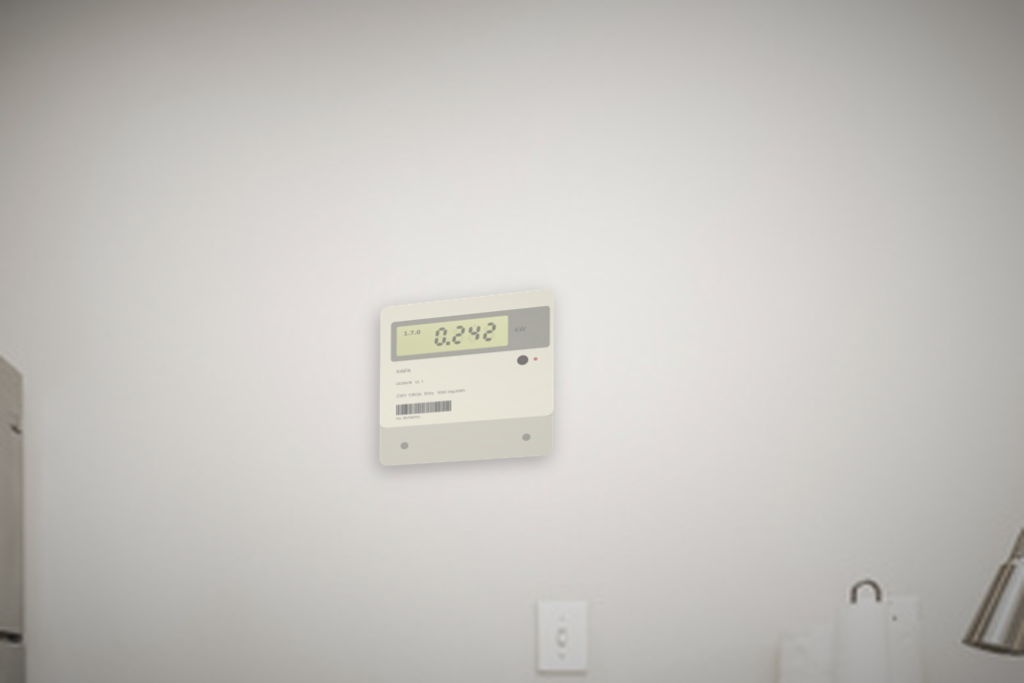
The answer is 0.242 kW
